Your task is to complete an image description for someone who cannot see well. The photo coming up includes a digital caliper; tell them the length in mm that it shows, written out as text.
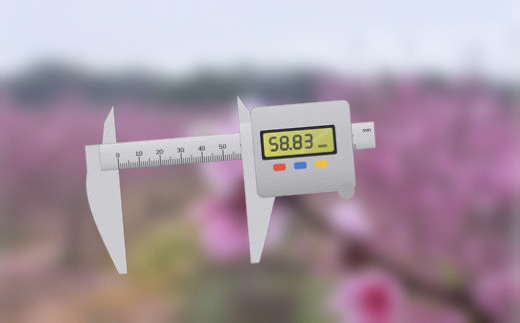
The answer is 58.83 mm
